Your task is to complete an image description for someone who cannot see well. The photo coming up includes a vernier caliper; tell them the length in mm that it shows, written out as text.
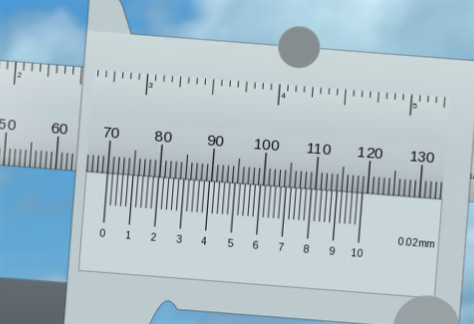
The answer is 70.0 mm
